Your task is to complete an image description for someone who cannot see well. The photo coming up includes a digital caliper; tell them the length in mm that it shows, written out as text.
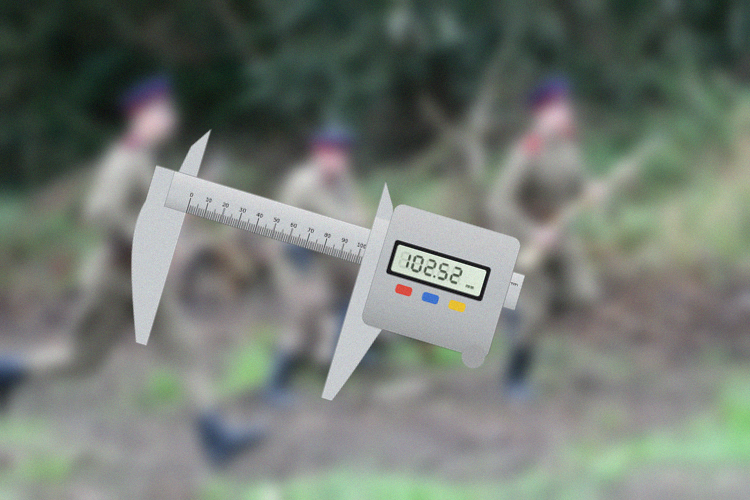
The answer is 102.52 mm
